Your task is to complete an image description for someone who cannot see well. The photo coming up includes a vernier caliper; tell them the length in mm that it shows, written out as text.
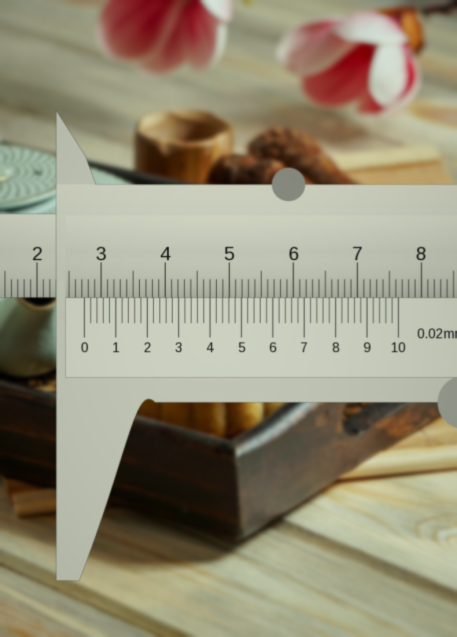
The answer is 27.4 mm
